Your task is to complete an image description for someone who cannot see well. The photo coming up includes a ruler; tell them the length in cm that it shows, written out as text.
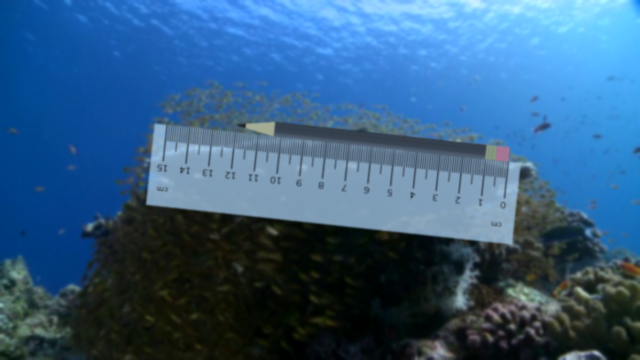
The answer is 12 cm
